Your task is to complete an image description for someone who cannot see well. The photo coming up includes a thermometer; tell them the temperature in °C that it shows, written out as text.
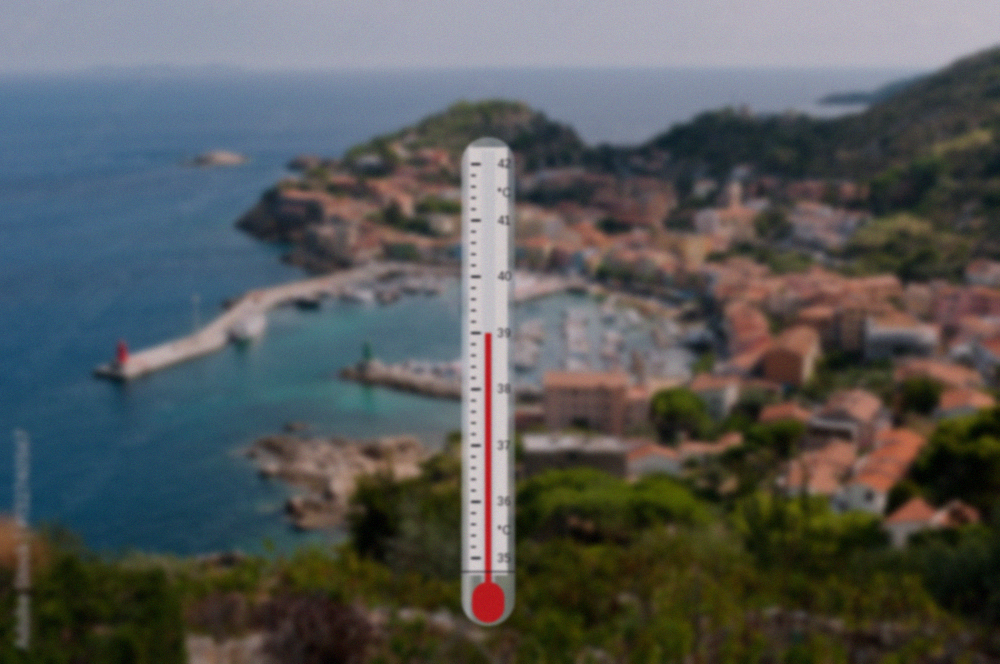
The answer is 39 °C
